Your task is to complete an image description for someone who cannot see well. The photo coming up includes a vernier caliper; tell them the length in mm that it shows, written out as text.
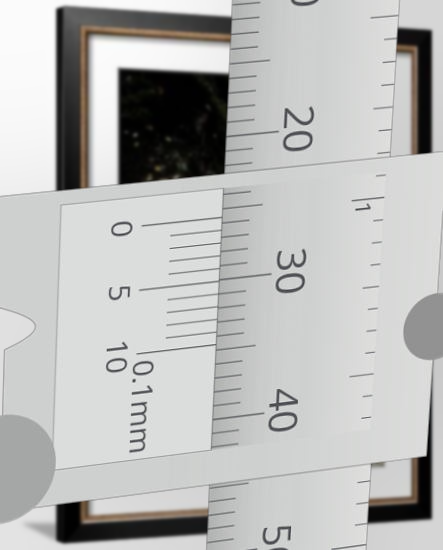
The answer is 25.6 mm
